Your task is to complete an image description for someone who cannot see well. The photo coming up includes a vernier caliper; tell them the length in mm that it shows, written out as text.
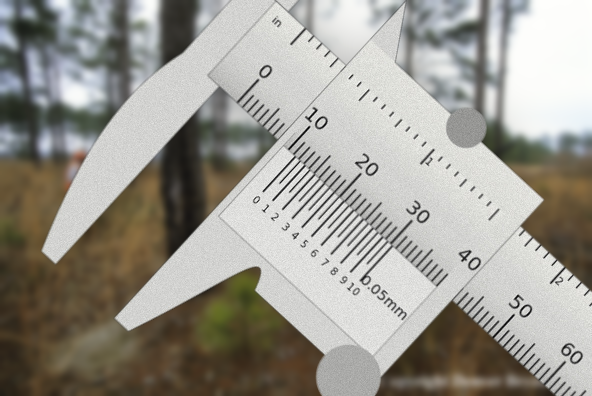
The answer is 11.4 mm
